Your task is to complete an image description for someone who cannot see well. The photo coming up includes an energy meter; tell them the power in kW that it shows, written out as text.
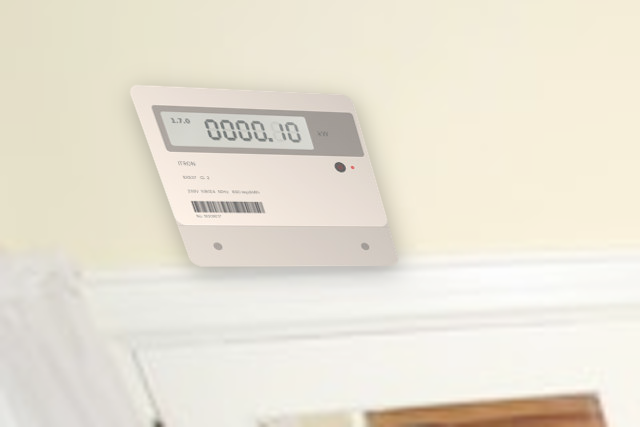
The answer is 0.10 kW
